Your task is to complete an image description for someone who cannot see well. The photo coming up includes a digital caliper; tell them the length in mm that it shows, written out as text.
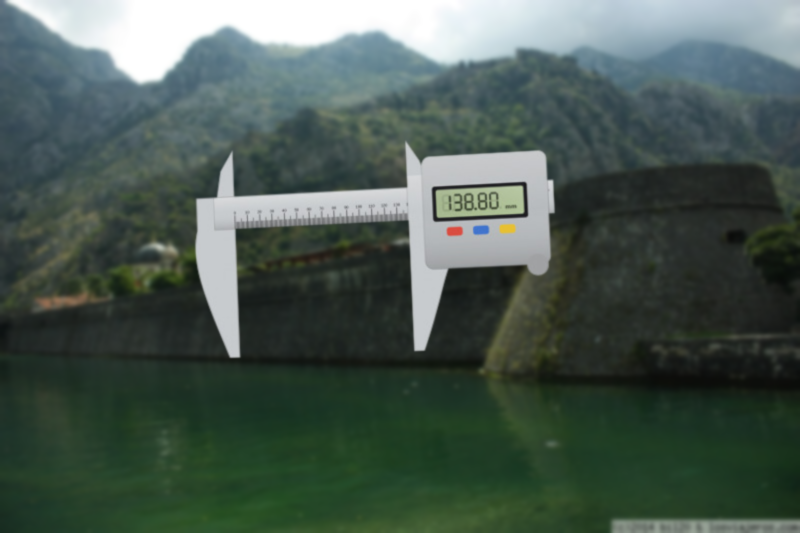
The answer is 138.80 mm
